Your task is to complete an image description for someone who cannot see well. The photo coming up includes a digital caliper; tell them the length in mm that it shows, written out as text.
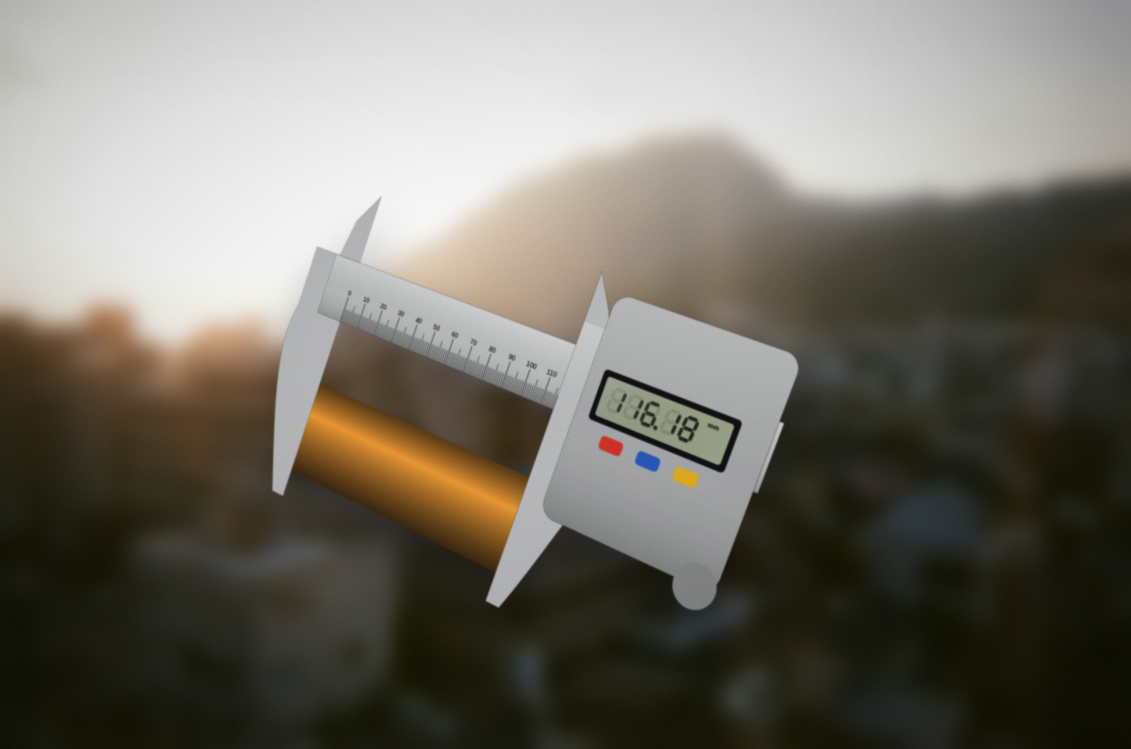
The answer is 116.18 mm
